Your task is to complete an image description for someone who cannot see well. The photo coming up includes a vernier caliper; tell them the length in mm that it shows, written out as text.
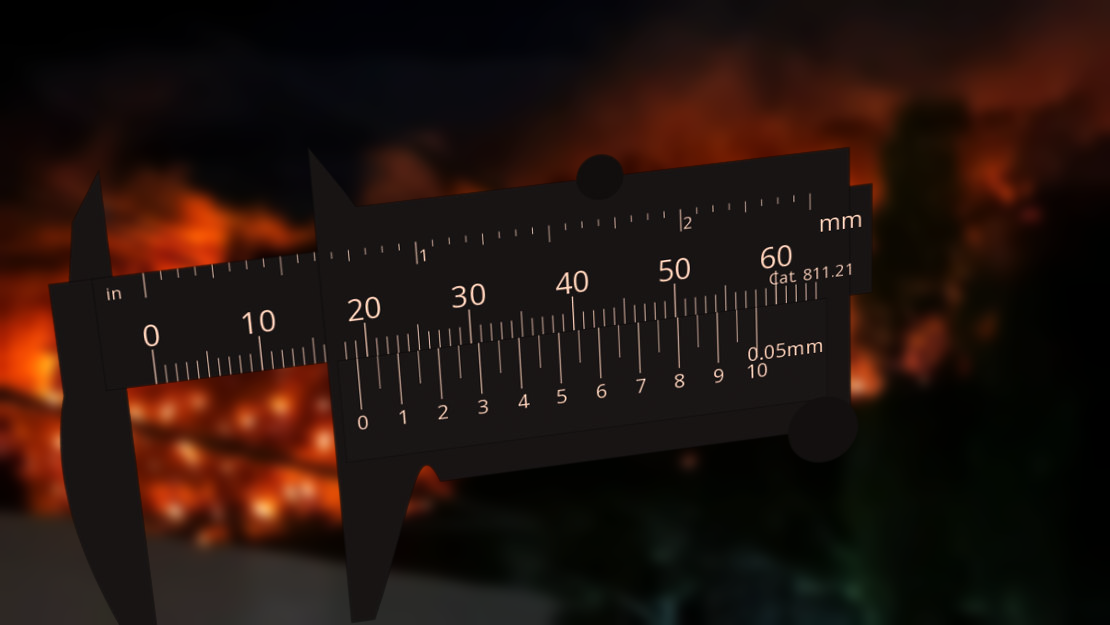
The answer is 19.0 mm
